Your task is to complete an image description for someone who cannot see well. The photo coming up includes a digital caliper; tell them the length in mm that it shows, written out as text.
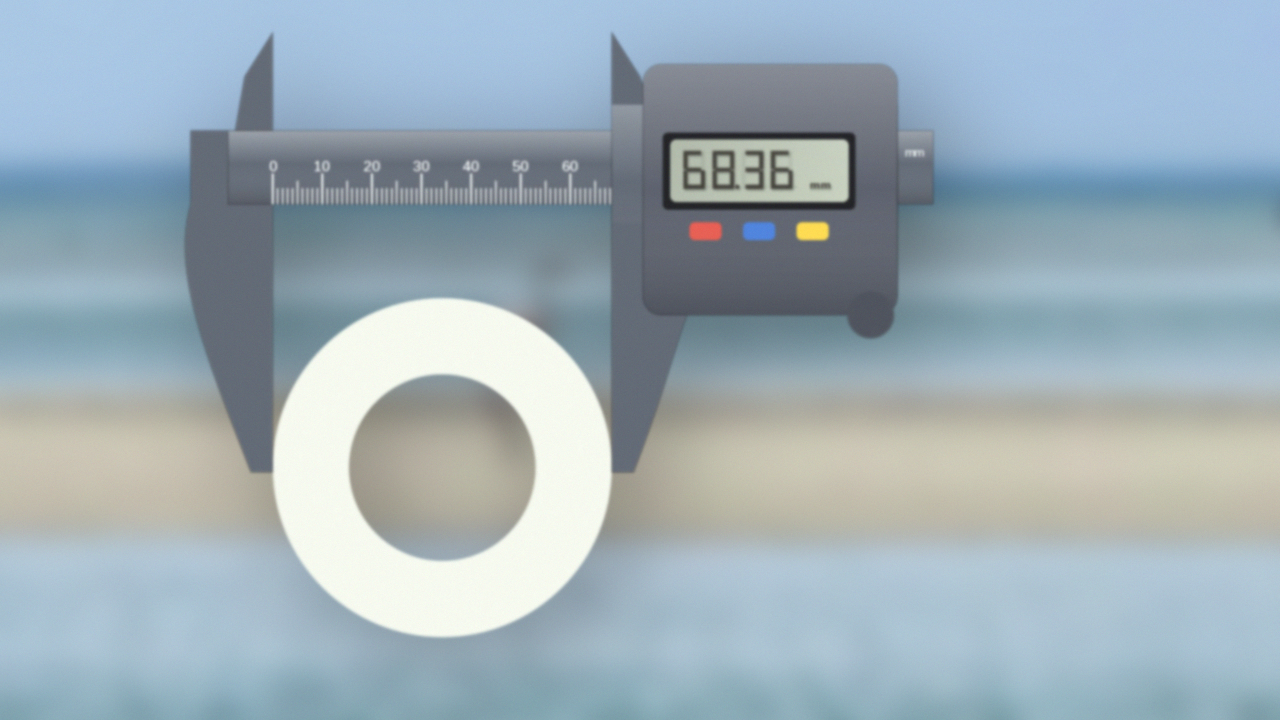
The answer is 68.36 mm
